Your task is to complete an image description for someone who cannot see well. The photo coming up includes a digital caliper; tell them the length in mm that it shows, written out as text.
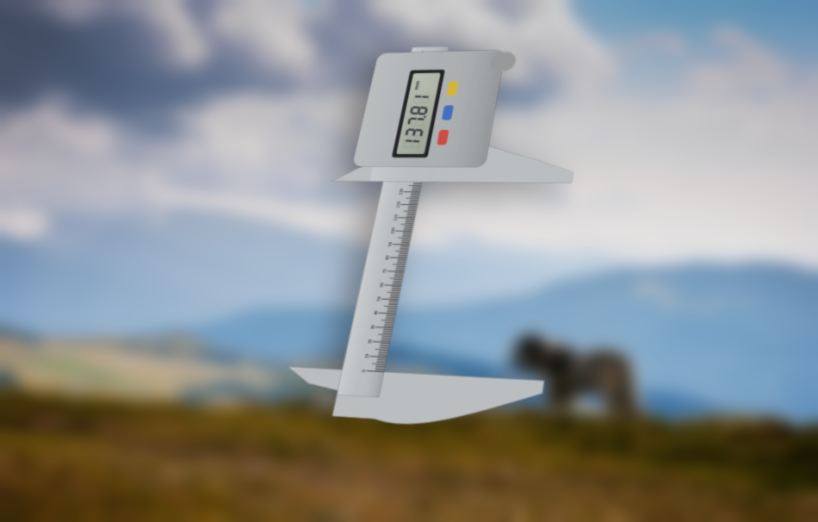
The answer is 137.81 mm
